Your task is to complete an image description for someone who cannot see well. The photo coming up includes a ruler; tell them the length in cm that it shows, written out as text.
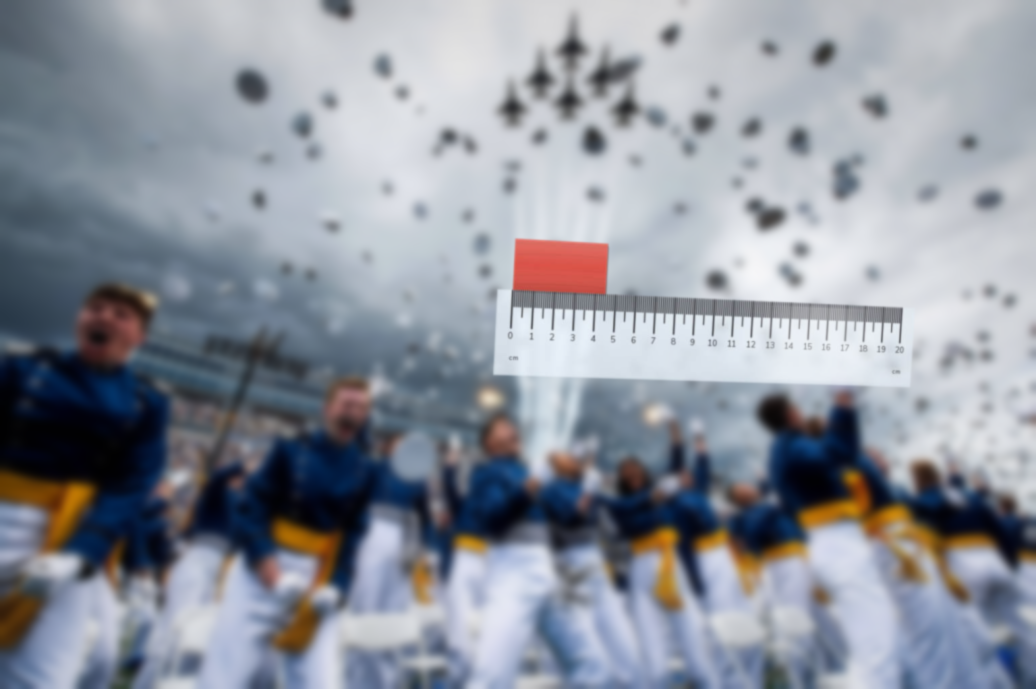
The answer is 4.5 cm
